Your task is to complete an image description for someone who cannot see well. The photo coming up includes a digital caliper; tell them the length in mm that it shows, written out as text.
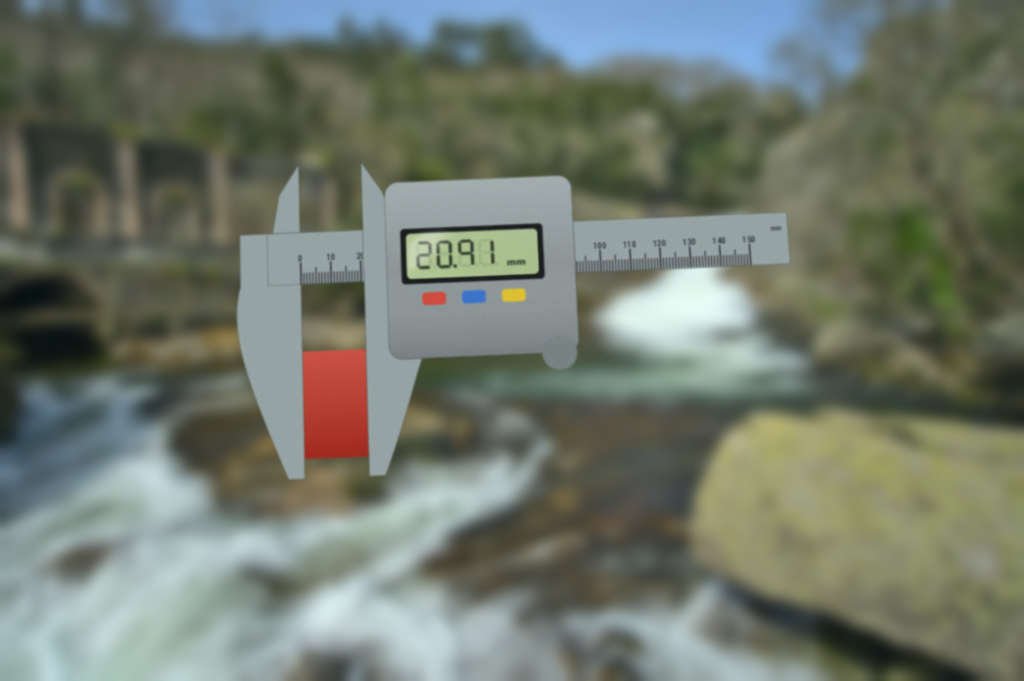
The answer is 20.91 mm
